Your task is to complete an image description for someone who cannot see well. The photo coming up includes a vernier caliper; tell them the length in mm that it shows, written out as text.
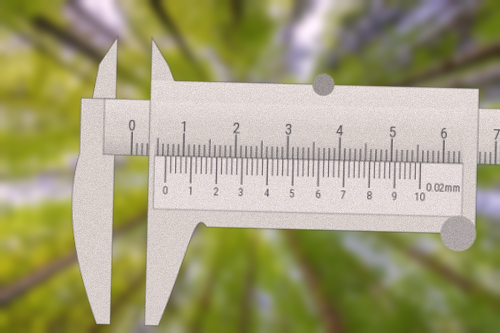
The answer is 6.6 mm
